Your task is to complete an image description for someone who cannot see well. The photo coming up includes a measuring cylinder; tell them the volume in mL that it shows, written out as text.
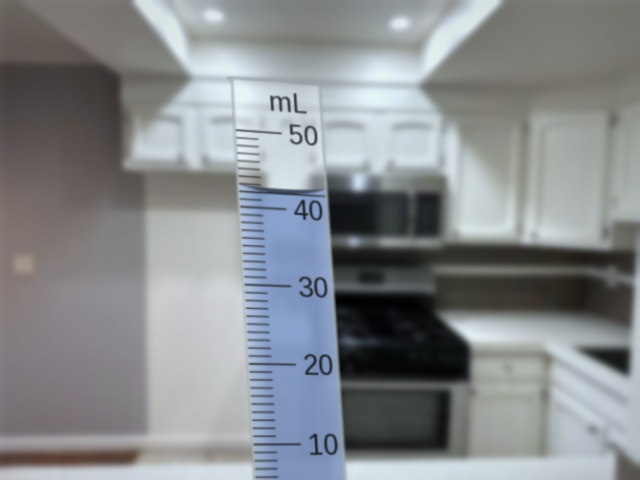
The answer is 42 mL
